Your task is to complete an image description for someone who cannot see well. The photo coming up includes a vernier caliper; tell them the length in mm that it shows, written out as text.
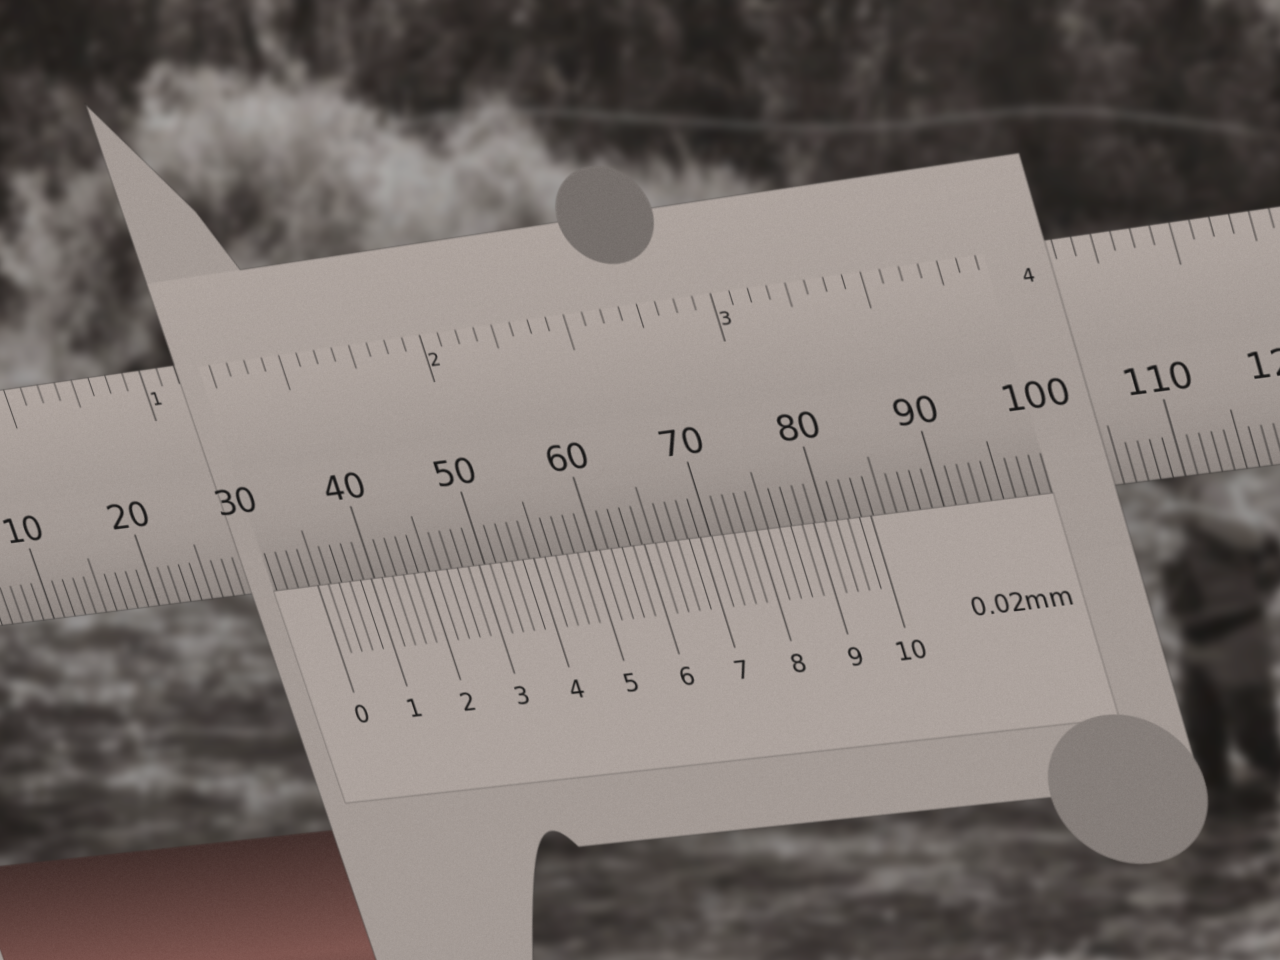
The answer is 34.8 mm
